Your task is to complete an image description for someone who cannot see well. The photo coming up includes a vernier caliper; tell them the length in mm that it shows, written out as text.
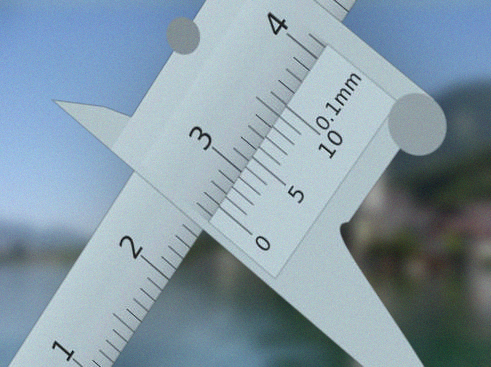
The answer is 26.9 mm
